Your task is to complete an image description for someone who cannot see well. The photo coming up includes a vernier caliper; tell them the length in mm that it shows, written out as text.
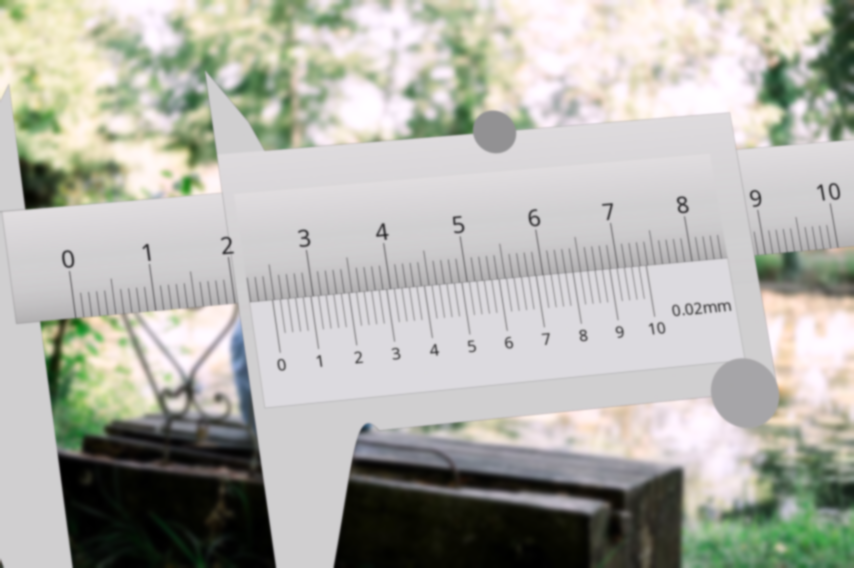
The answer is 24.8 mm
